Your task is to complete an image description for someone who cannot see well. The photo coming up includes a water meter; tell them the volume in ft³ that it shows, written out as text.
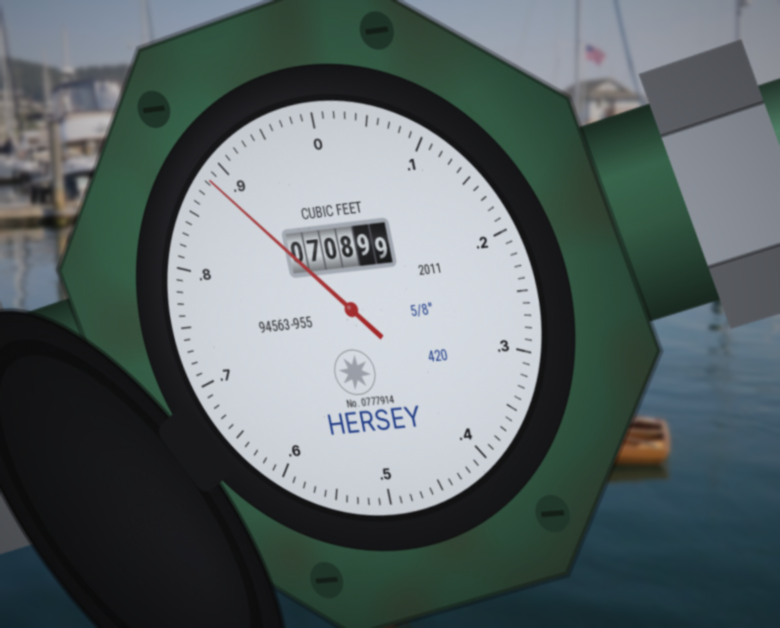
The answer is 70898.88 ft³
